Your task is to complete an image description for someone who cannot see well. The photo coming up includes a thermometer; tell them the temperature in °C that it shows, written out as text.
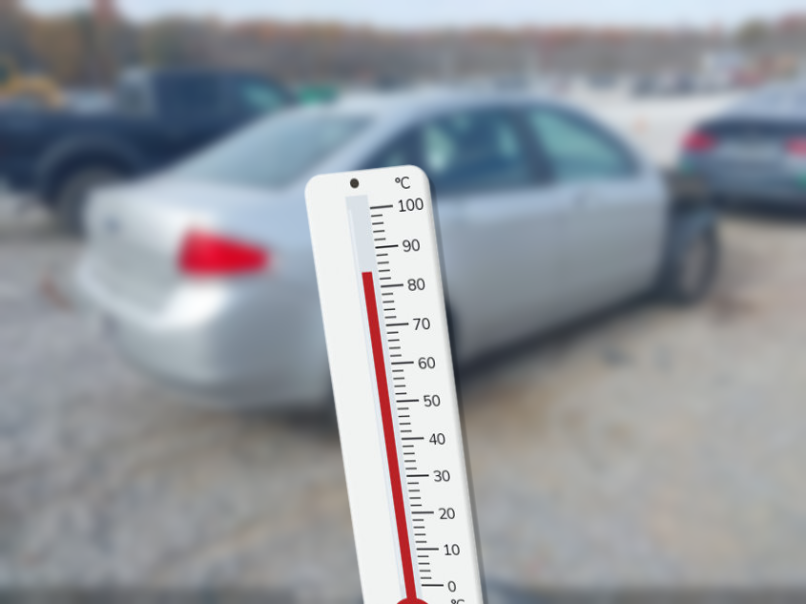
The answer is 84 °C
